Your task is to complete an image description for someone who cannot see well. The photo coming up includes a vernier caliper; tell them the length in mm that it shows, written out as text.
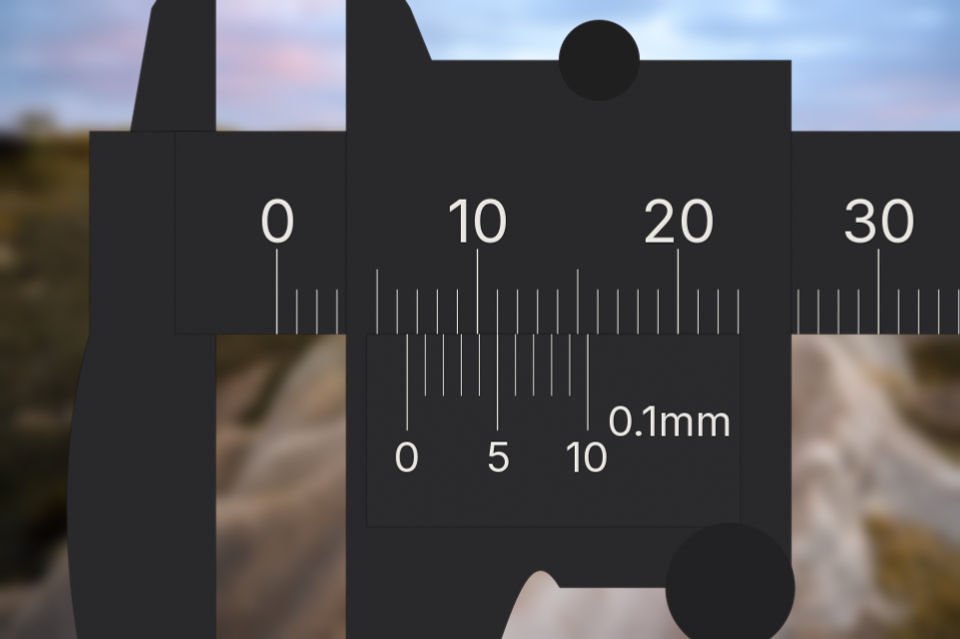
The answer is 6.5 mm
